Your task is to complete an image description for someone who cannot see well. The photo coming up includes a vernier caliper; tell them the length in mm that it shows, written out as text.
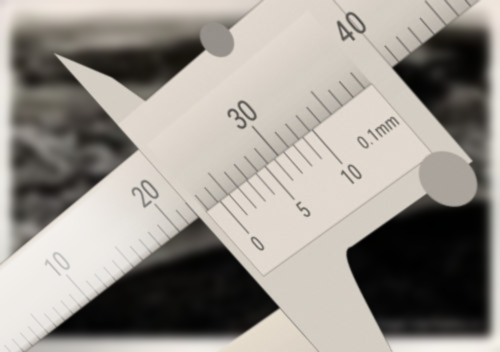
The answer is 24.2 mm
